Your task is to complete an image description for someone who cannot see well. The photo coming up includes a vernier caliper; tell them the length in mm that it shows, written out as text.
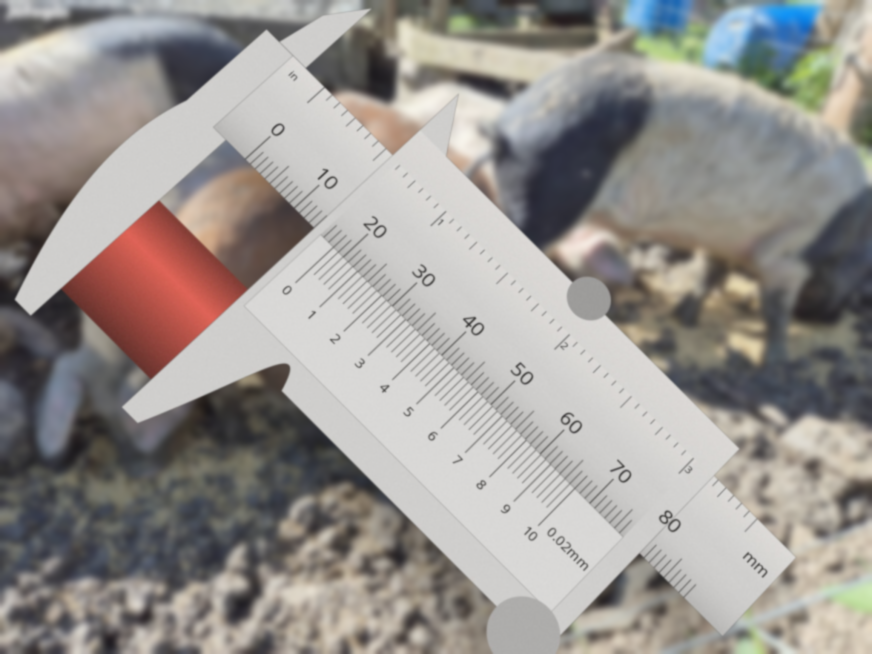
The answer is 18.0 mm
